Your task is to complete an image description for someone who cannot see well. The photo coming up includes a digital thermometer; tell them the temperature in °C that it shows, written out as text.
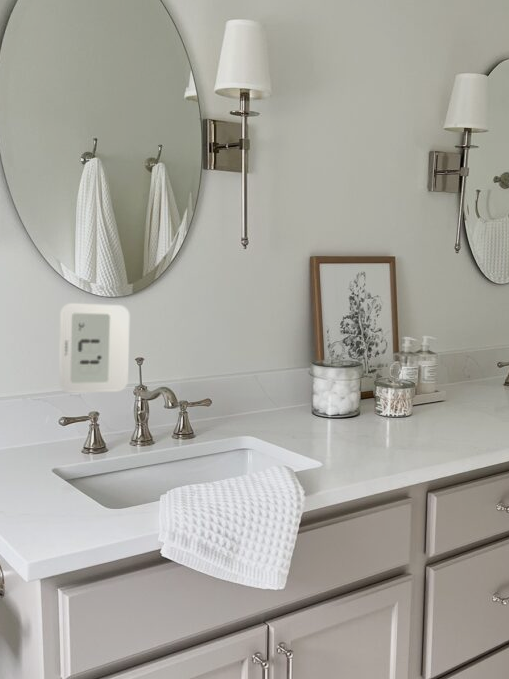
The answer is 1.7 °C
